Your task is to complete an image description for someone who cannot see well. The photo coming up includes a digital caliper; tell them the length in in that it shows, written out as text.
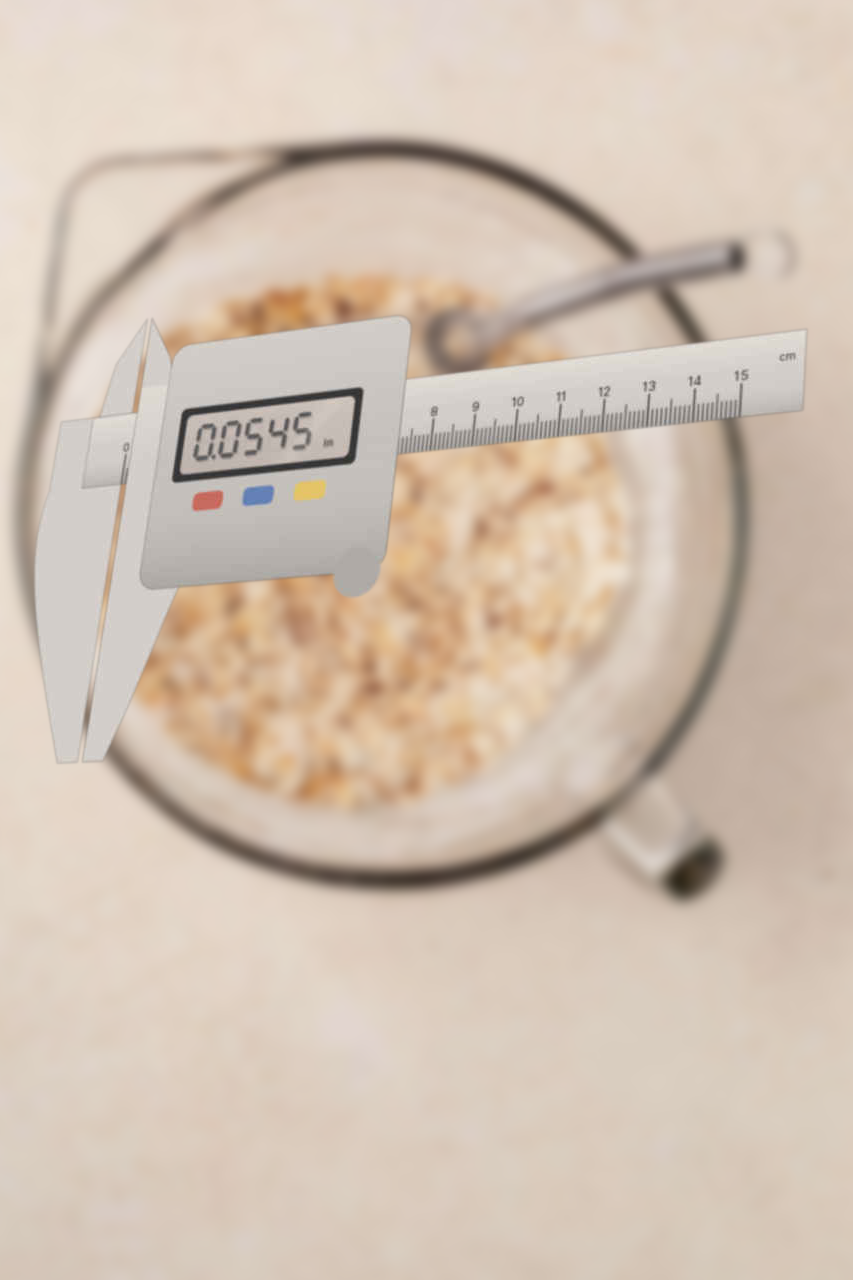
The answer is 0.0545 in
